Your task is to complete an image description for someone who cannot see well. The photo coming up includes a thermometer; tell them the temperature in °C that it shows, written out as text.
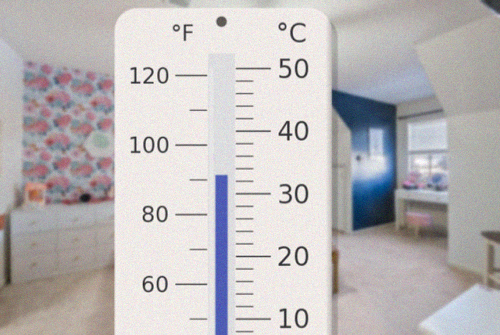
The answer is 33 °C
